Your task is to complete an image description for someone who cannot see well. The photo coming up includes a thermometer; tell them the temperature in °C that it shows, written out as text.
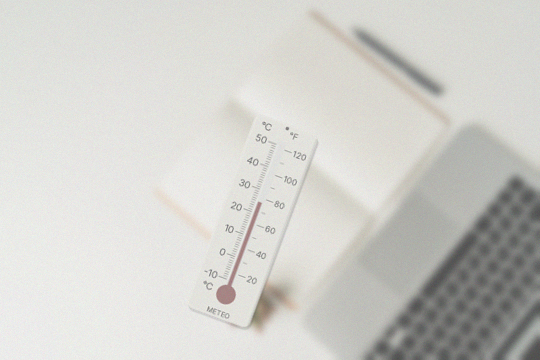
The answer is 25 °C
